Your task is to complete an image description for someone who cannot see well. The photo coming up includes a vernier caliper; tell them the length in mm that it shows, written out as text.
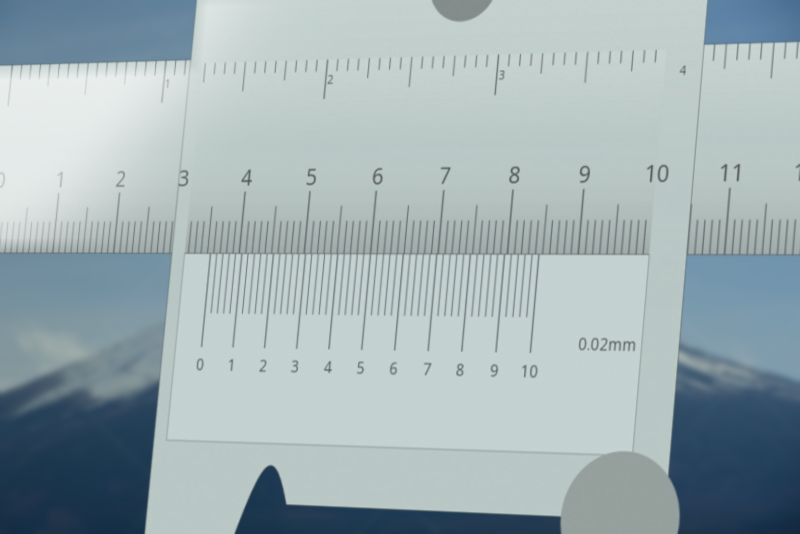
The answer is 35.5 mm
